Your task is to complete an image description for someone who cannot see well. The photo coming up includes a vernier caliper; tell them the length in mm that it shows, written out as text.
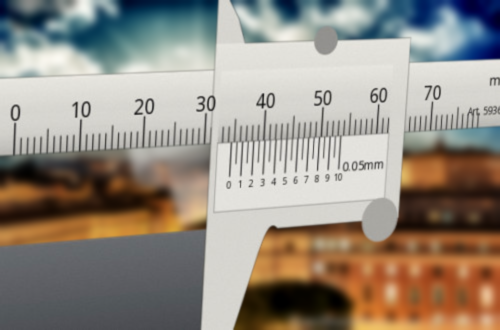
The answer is 34.5 mm
